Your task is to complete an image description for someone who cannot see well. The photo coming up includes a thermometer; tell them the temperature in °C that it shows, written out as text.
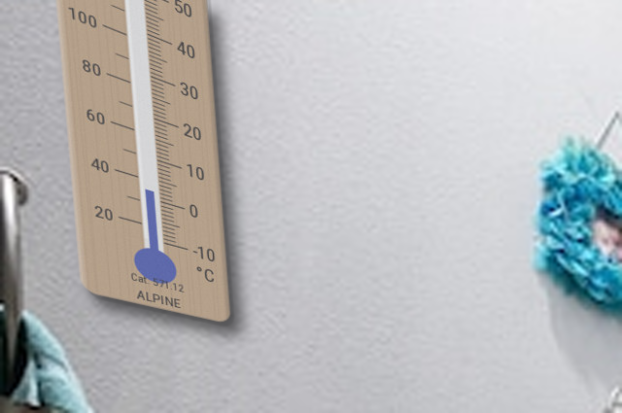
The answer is 2 °C
